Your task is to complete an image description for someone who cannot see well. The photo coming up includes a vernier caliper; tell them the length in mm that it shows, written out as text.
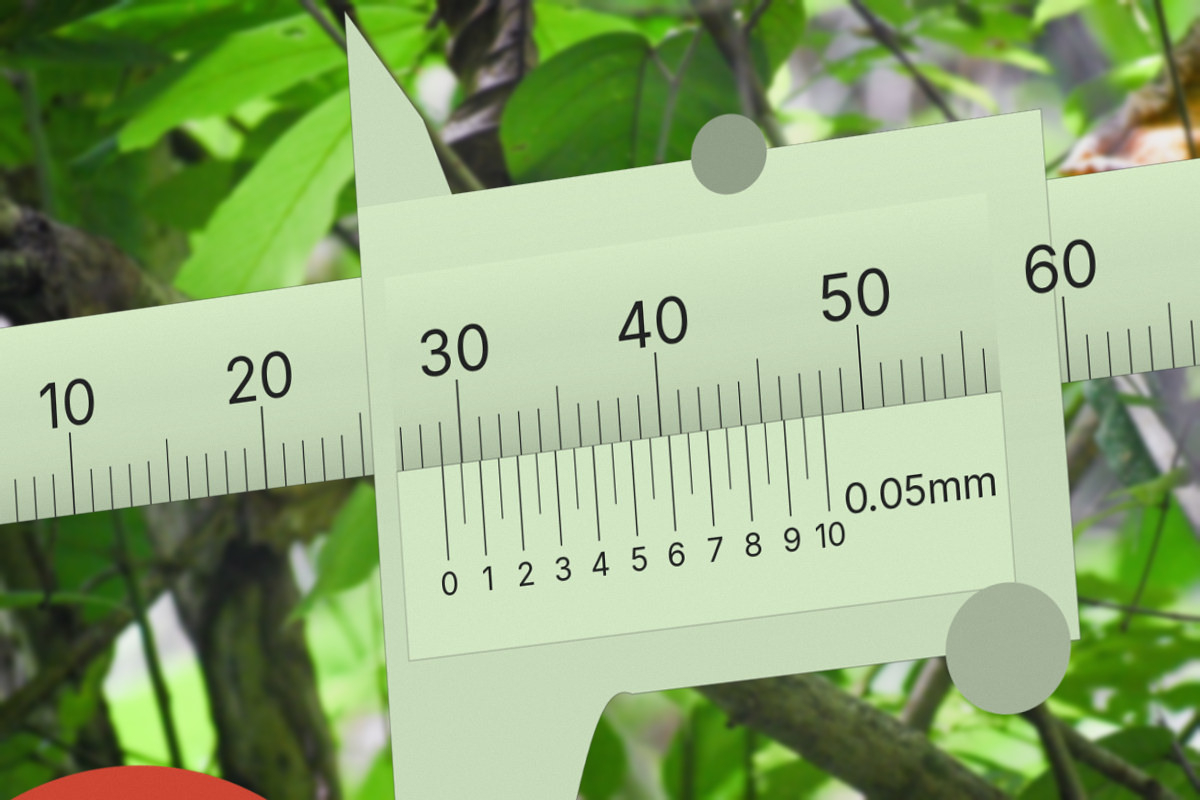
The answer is 29.0 mm
